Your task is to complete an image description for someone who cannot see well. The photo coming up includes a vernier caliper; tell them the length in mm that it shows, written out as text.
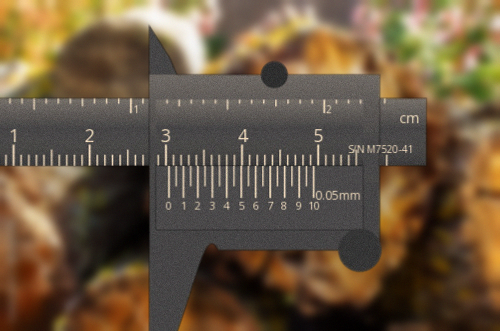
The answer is 30.4 mm
